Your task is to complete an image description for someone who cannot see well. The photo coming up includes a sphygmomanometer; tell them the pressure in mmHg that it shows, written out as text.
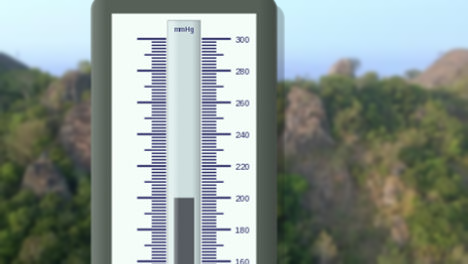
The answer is 200 mmHg
